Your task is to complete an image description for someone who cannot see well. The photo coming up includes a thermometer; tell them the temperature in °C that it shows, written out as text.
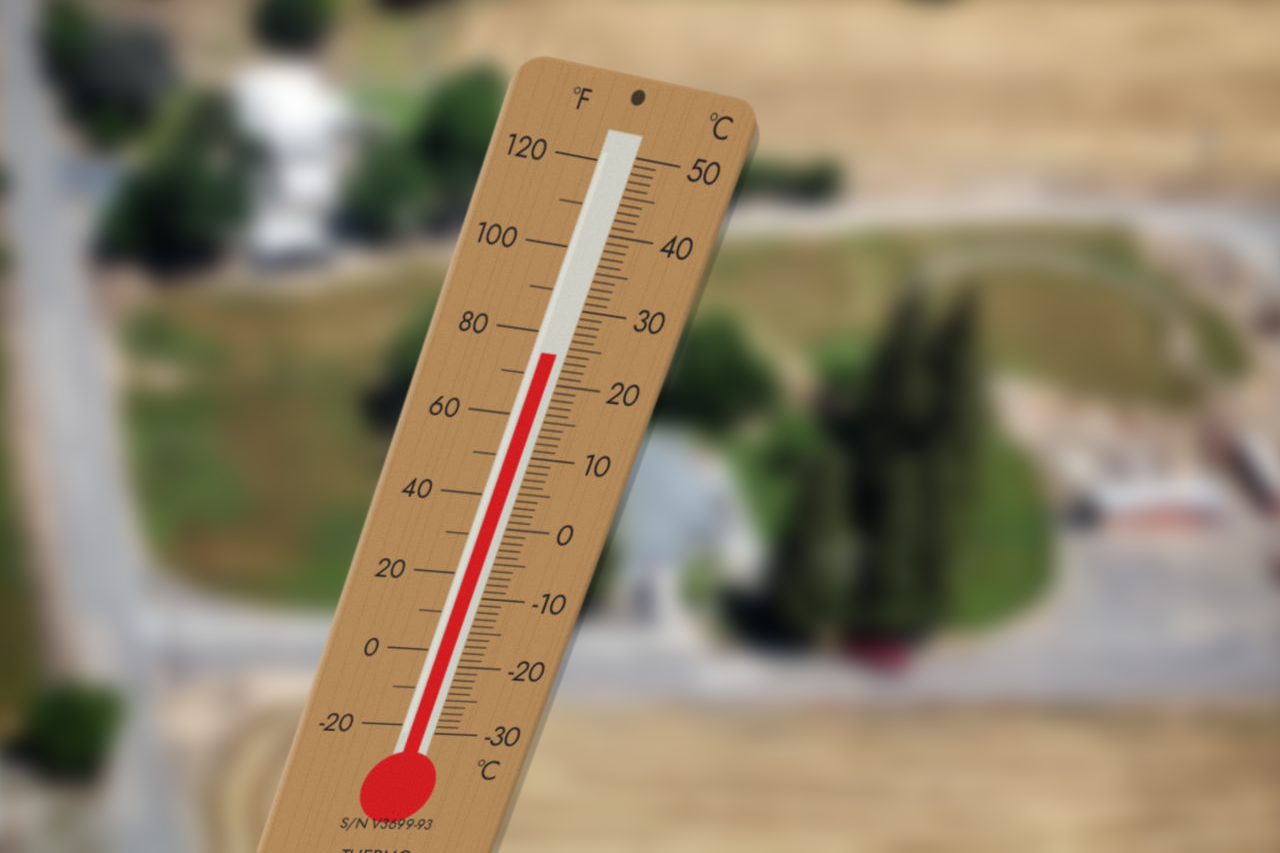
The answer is 24 °C
